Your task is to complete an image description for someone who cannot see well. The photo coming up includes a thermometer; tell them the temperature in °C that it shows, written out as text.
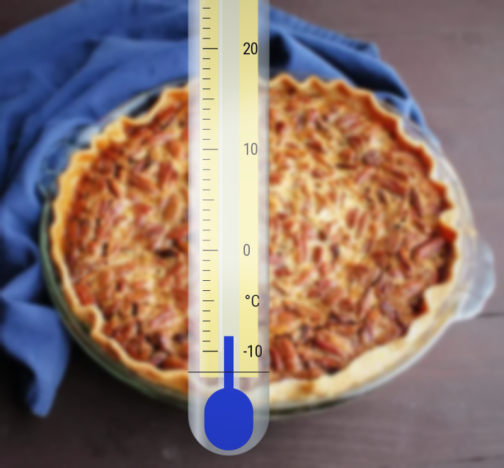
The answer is -8.5 °C
